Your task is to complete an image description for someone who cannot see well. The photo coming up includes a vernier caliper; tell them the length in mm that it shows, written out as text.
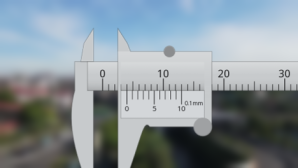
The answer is 4.0 mm
